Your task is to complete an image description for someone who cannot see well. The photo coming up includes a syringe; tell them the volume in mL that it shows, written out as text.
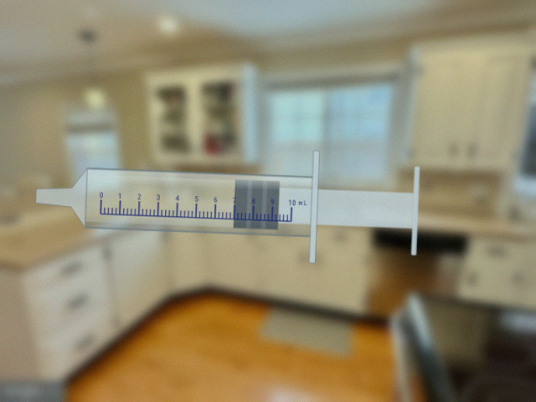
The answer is 7 mL
